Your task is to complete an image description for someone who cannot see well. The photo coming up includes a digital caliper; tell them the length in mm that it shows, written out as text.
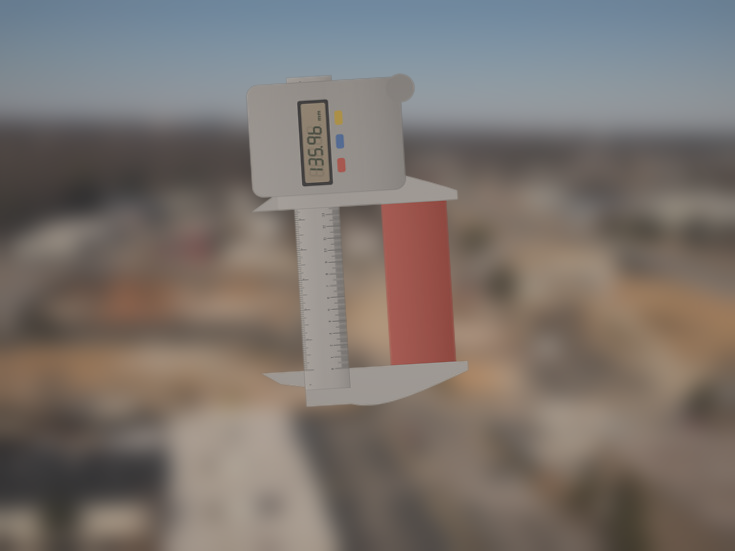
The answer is 135.96 mm
